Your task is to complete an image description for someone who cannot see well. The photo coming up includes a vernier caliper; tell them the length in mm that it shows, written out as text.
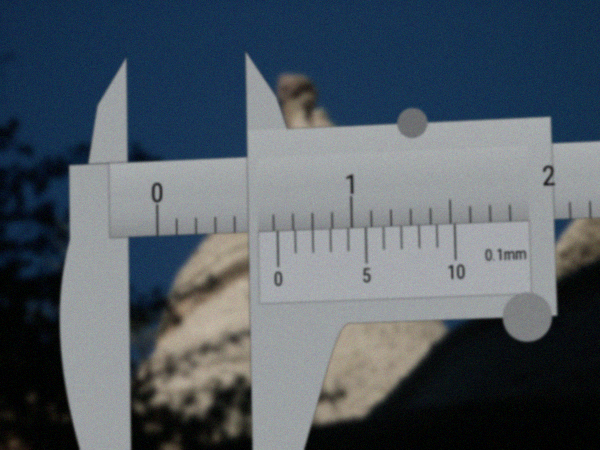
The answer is 6.2 mm
